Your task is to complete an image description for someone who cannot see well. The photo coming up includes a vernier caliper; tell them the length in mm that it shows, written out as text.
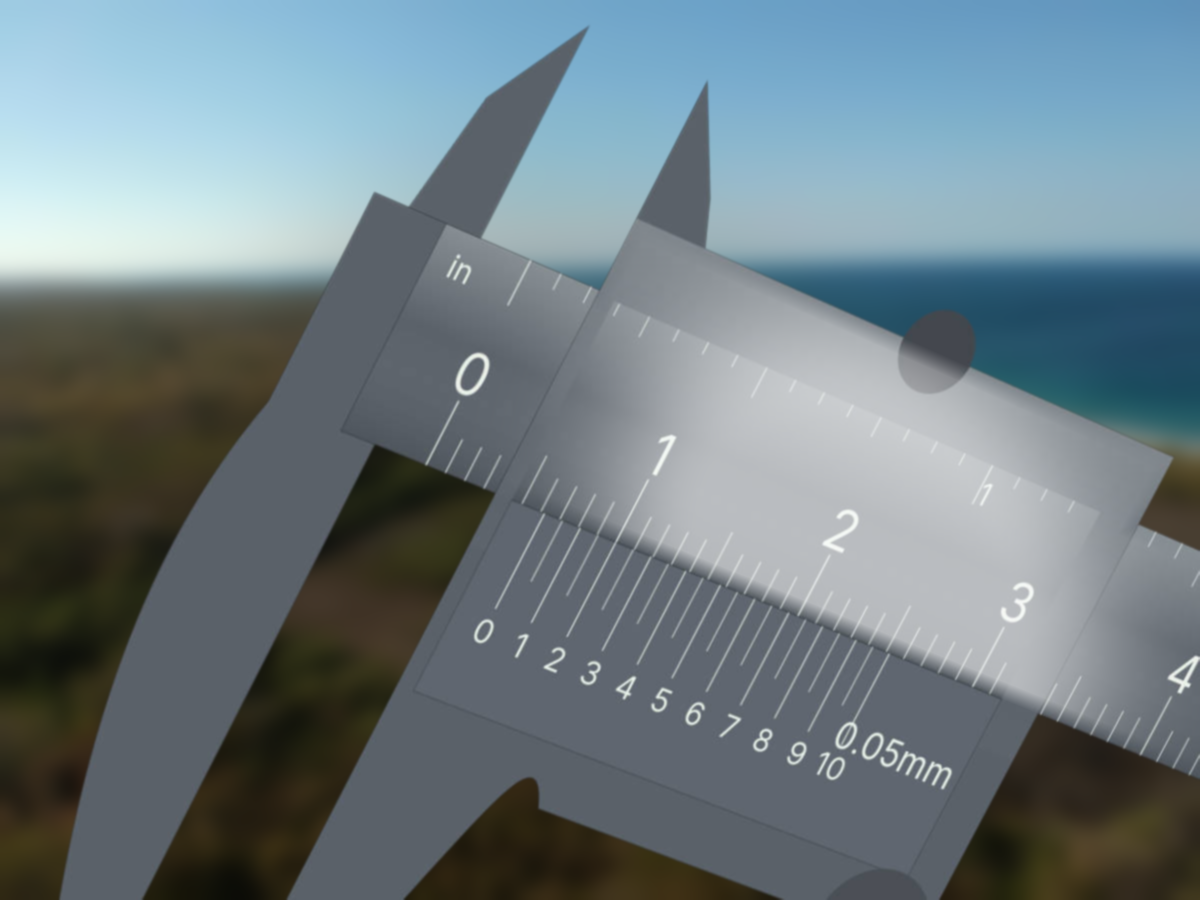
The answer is 6.2 mm
